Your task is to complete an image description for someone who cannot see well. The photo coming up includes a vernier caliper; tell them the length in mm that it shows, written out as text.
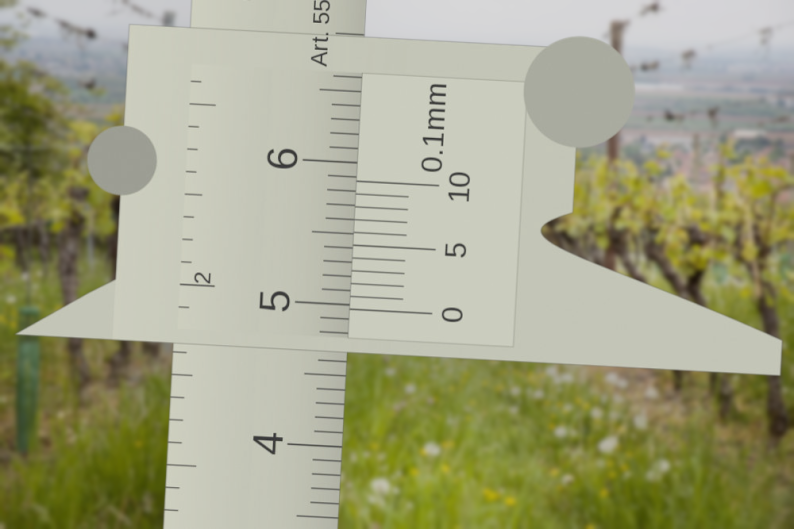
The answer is 49.7 mm
